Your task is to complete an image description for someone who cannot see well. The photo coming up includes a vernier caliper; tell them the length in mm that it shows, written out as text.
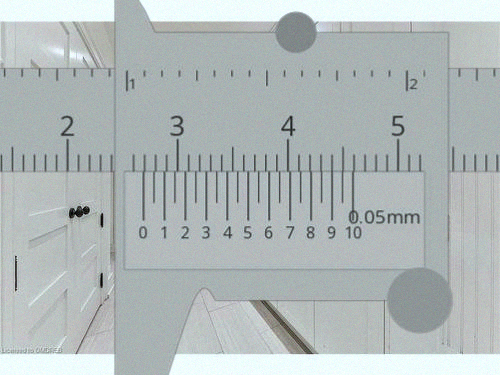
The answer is 26.9 mm
